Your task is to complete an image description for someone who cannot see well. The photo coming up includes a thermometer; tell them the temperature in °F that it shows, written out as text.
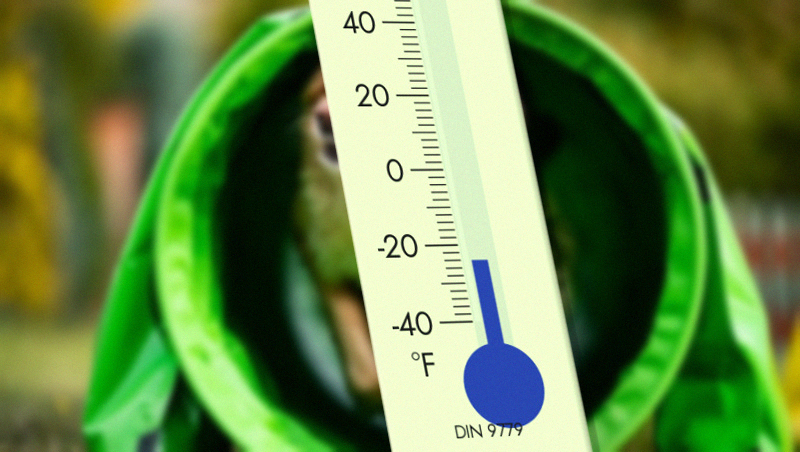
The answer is -24 °F
